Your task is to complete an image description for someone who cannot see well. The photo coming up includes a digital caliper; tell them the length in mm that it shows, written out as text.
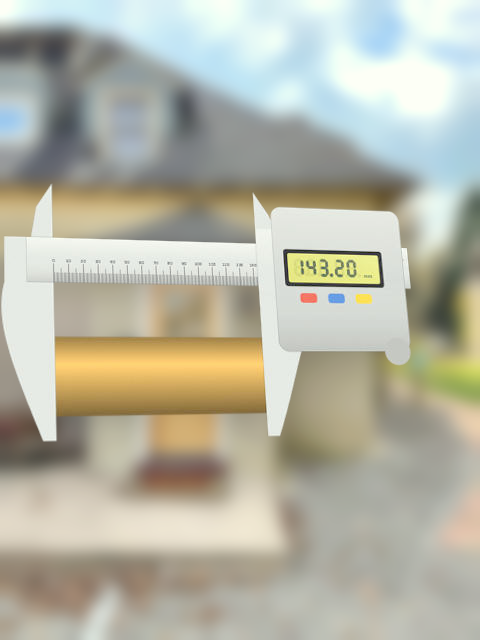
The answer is 143.20 mm
